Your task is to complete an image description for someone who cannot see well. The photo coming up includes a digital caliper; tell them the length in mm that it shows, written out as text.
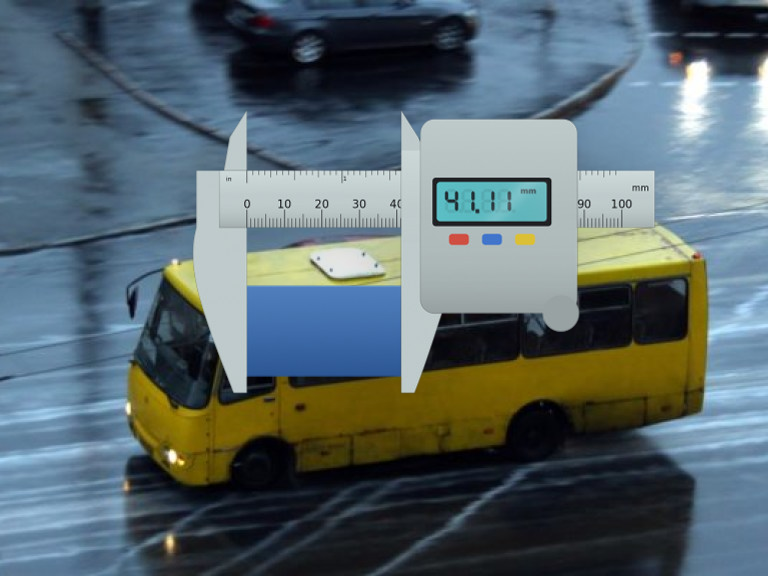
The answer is 41.11 mm
